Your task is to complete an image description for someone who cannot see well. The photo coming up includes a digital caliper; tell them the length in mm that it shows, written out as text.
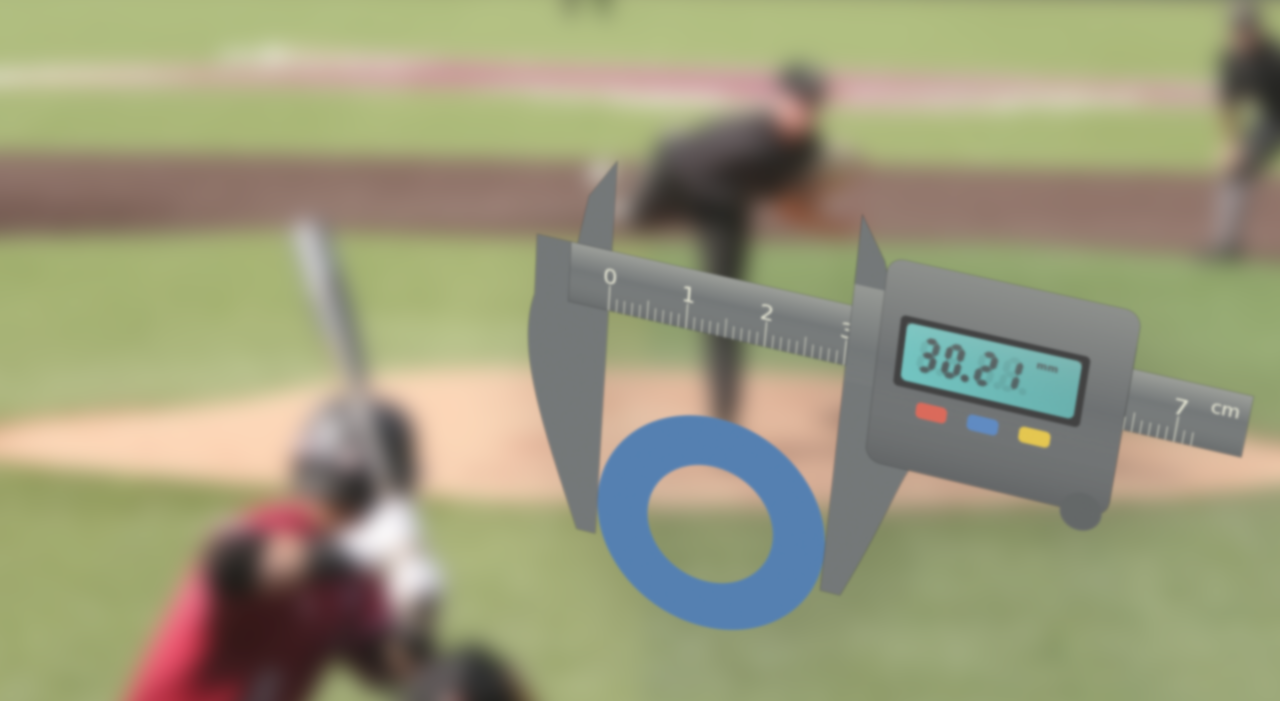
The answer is 30.21 mm
